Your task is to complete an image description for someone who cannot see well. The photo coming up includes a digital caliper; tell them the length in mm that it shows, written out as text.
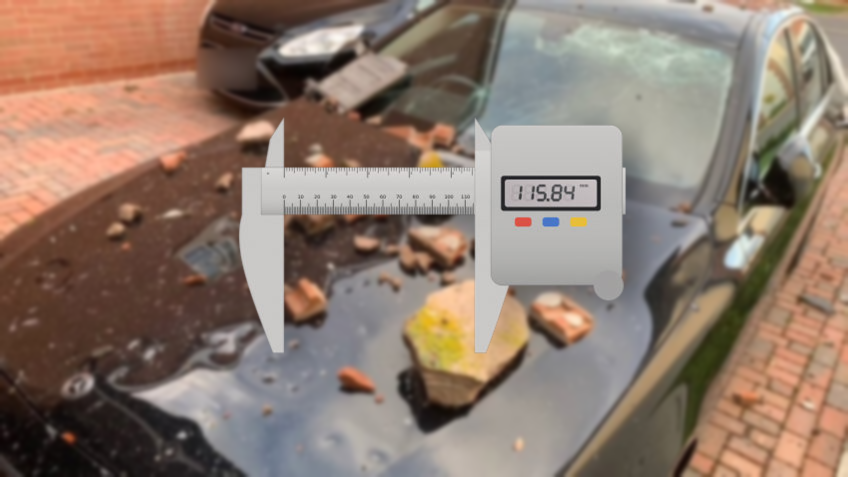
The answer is 115.84 mm
